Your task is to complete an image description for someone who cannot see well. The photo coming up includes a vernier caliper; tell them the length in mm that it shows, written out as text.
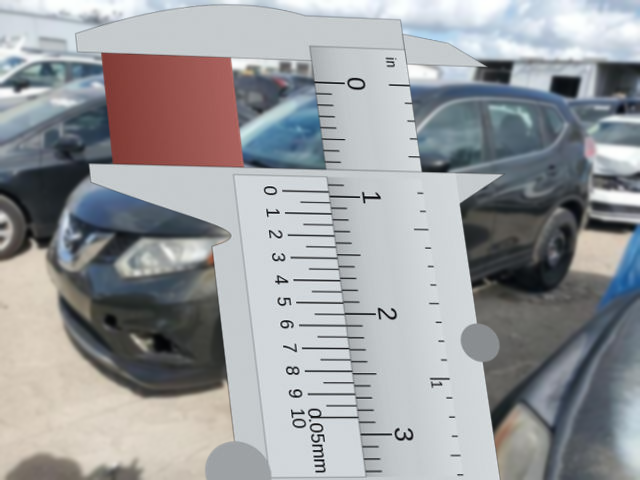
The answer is 9.6 mm
